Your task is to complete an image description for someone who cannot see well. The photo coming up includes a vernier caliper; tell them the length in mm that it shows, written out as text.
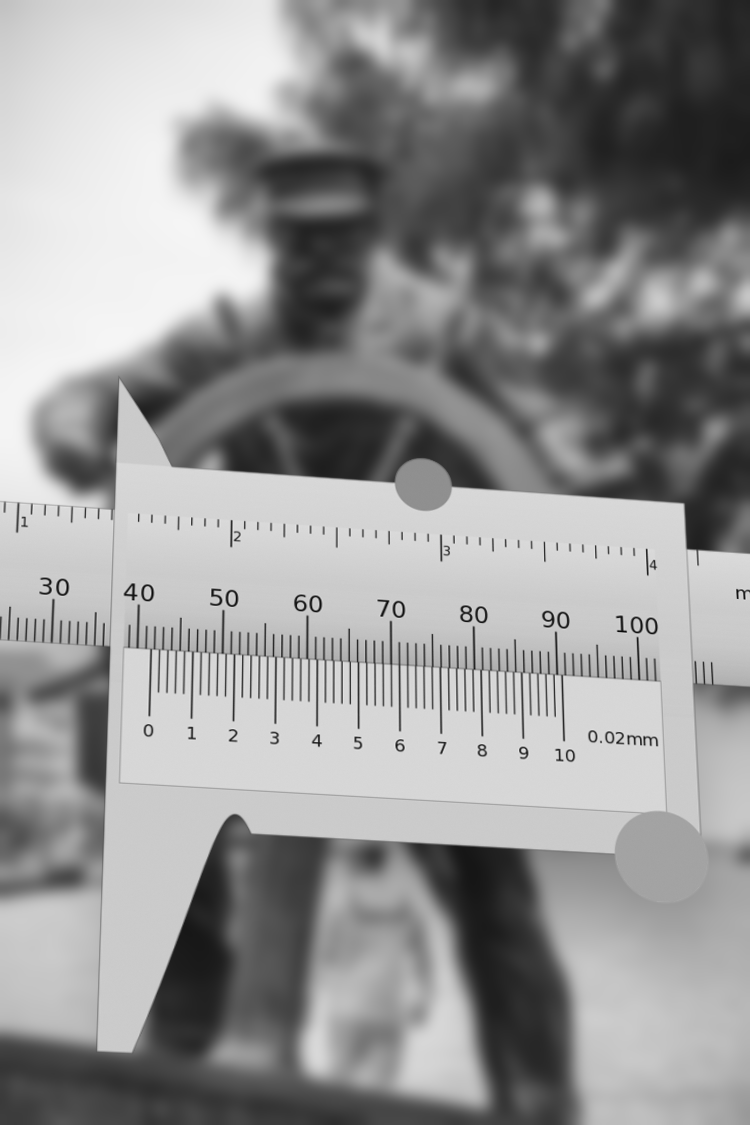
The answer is 41.6 mm
